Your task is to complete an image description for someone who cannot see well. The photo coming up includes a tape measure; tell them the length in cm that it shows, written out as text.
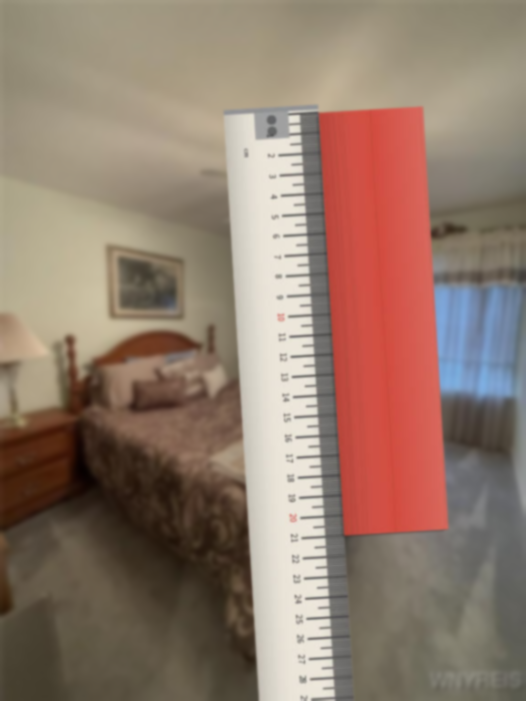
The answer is 21 cm
